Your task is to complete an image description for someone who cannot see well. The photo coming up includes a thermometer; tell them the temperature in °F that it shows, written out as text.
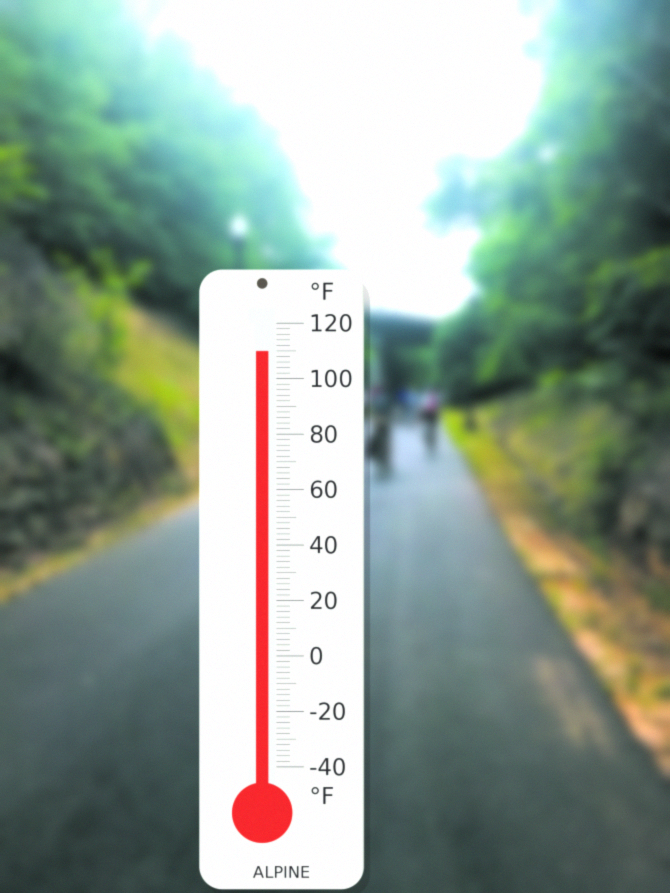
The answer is 110 °F
